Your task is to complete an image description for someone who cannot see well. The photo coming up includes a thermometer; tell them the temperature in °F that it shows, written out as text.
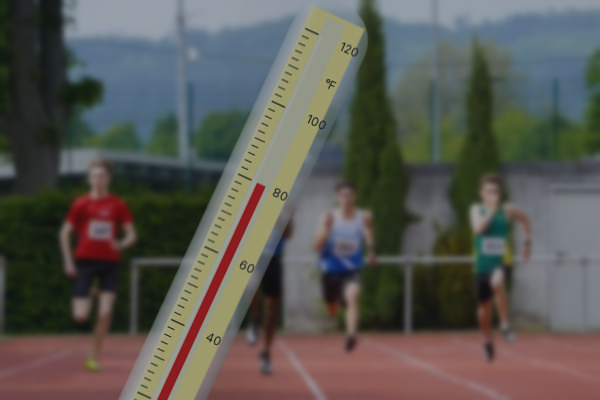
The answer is 80 °F
